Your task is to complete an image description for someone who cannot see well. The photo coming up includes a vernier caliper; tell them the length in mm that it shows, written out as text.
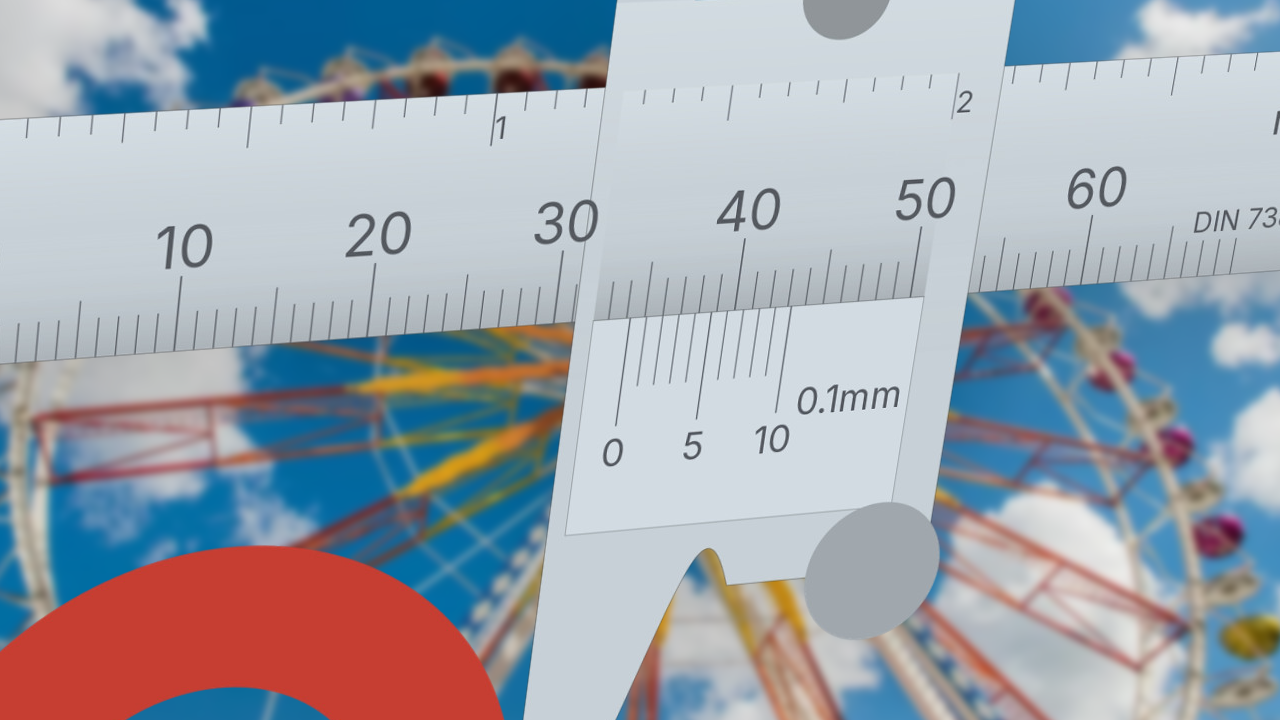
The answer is 34.2 mm
